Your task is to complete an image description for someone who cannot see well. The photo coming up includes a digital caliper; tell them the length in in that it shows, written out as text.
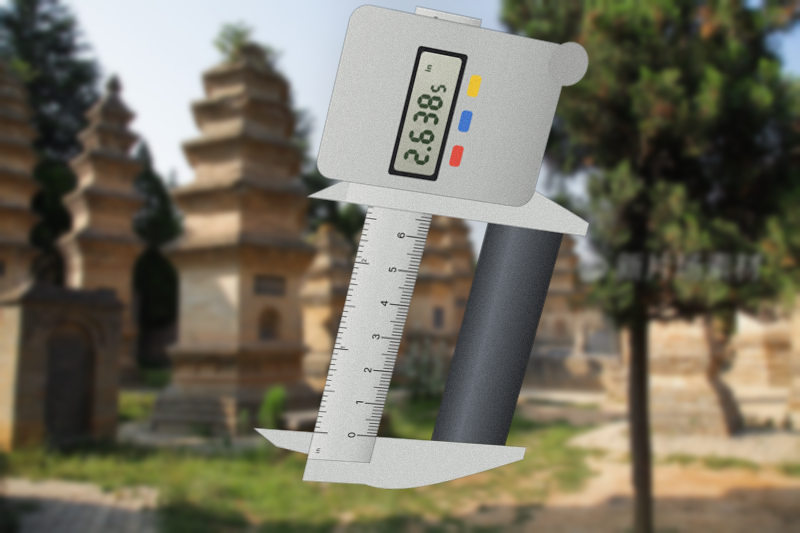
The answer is 2.6385 in
